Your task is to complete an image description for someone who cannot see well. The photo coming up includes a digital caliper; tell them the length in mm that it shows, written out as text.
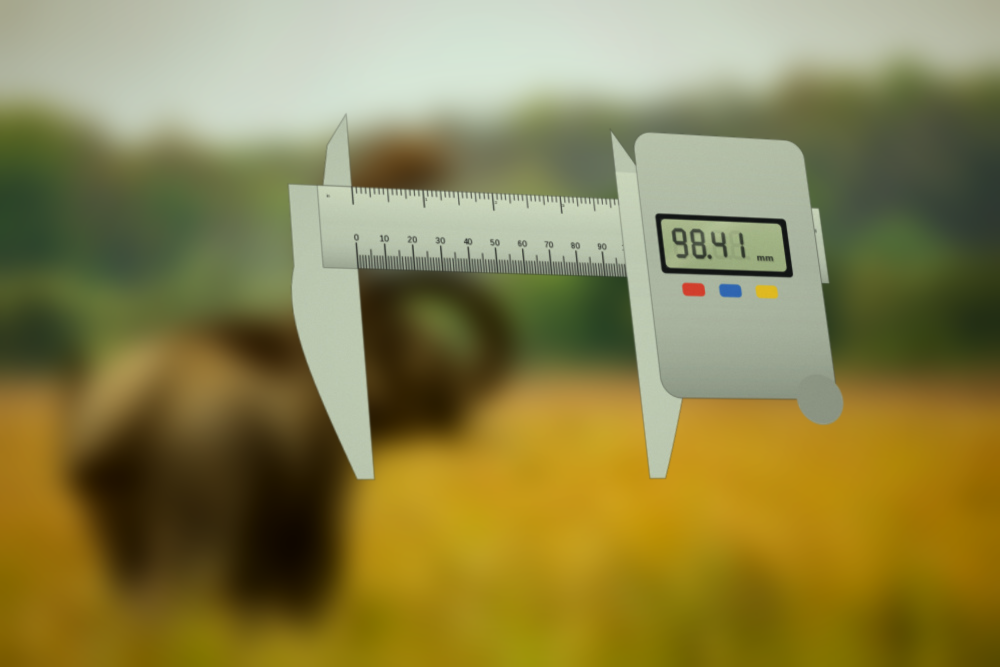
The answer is 98.41 mm
